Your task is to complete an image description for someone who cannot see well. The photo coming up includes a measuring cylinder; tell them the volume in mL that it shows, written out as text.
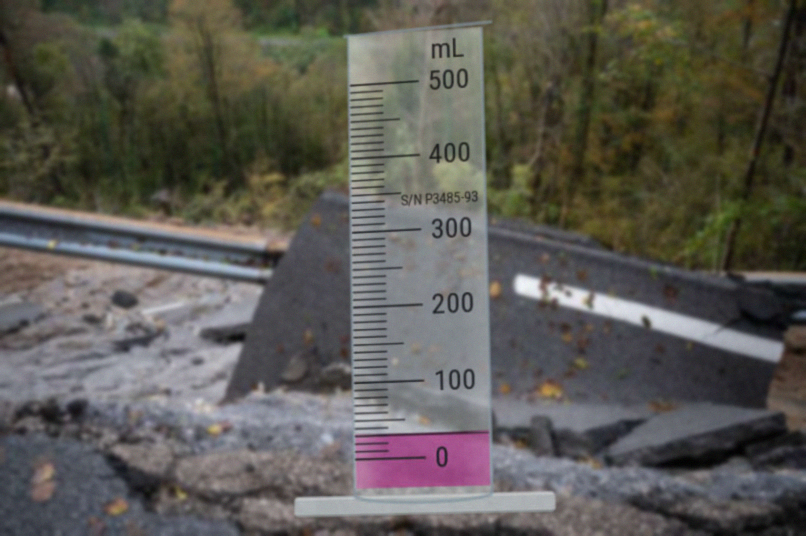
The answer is 30 mL
